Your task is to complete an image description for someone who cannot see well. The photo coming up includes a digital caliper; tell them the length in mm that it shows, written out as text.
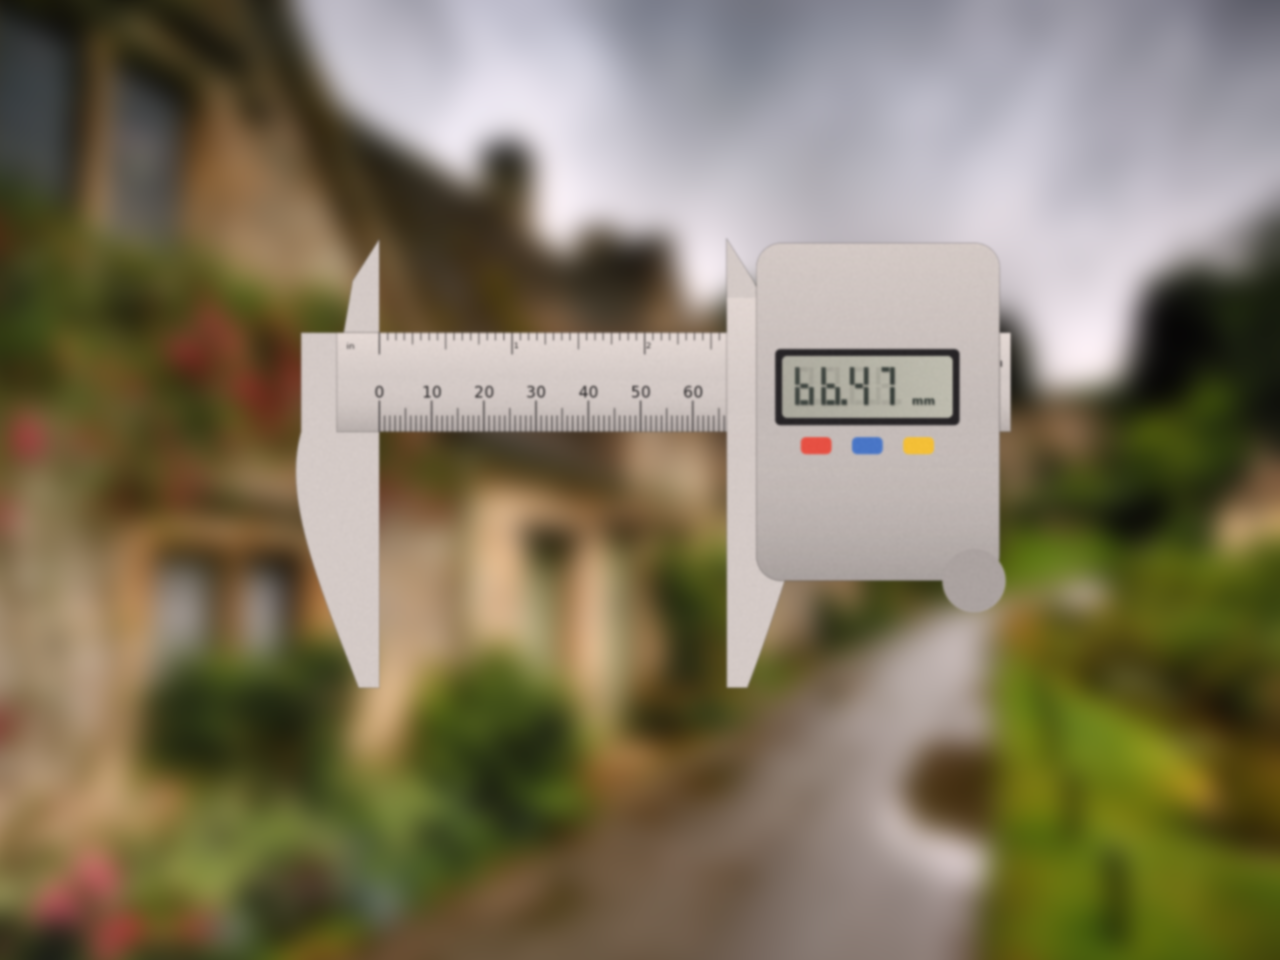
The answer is 66.47 mm
